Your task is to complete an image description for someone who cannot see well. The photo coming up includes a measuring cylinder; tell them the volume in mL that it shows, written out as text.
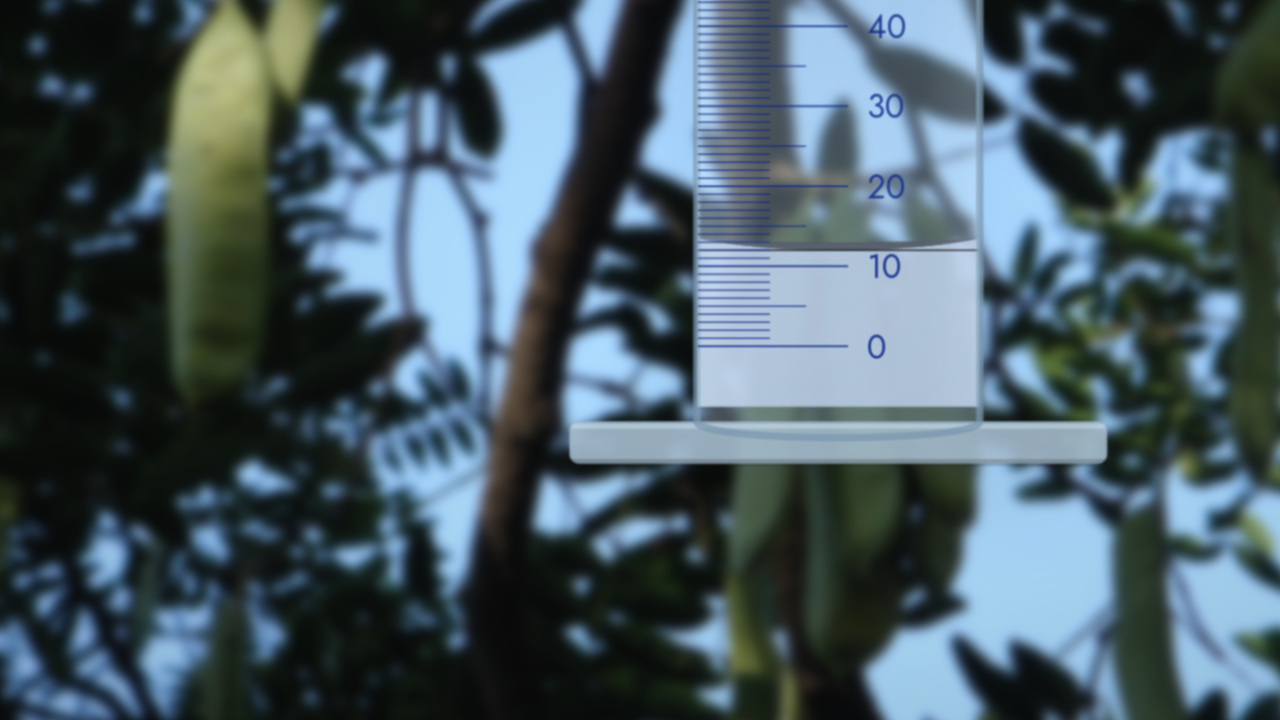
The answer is 12 mL
